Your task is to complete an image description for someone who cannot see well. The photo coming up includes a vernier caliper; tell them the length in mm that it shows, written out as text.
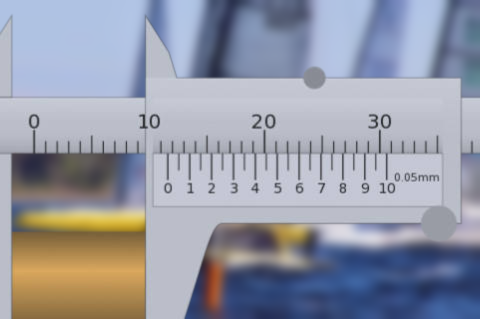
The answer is 11.6 mm
